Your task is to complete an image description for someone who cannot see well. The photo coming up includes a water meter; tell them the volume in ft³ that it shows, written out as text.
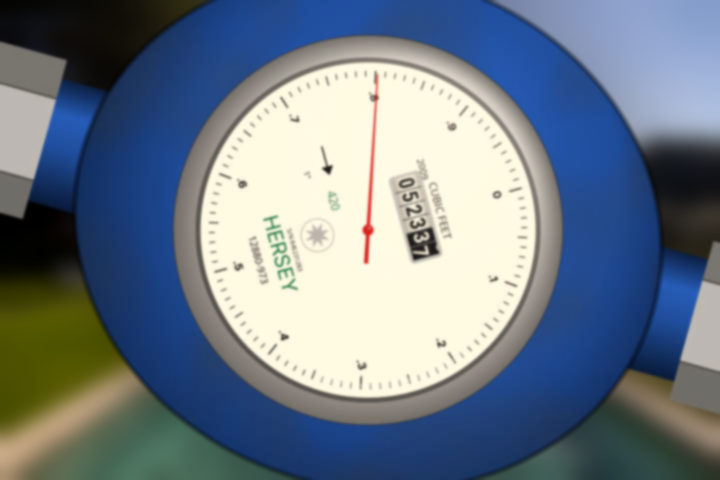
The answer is 52336.80 ft³
